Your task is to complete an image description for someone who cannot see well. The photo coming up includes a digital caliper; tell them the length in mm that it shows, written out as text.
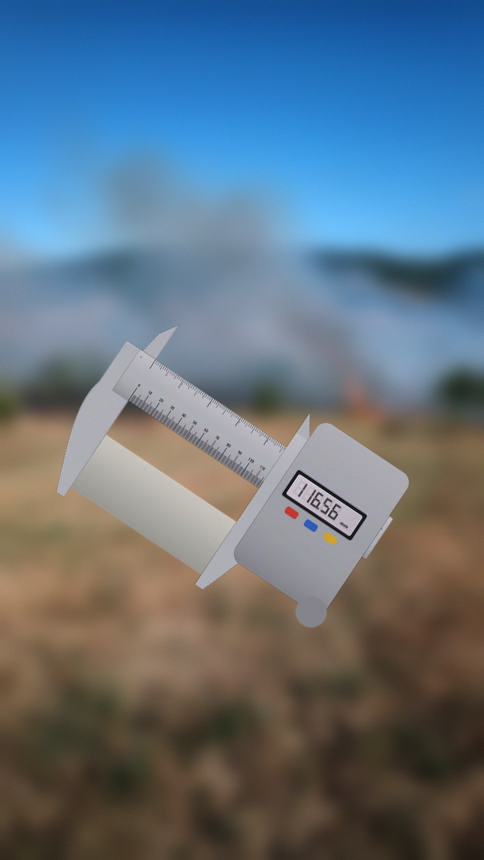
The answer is 116.56 mm
